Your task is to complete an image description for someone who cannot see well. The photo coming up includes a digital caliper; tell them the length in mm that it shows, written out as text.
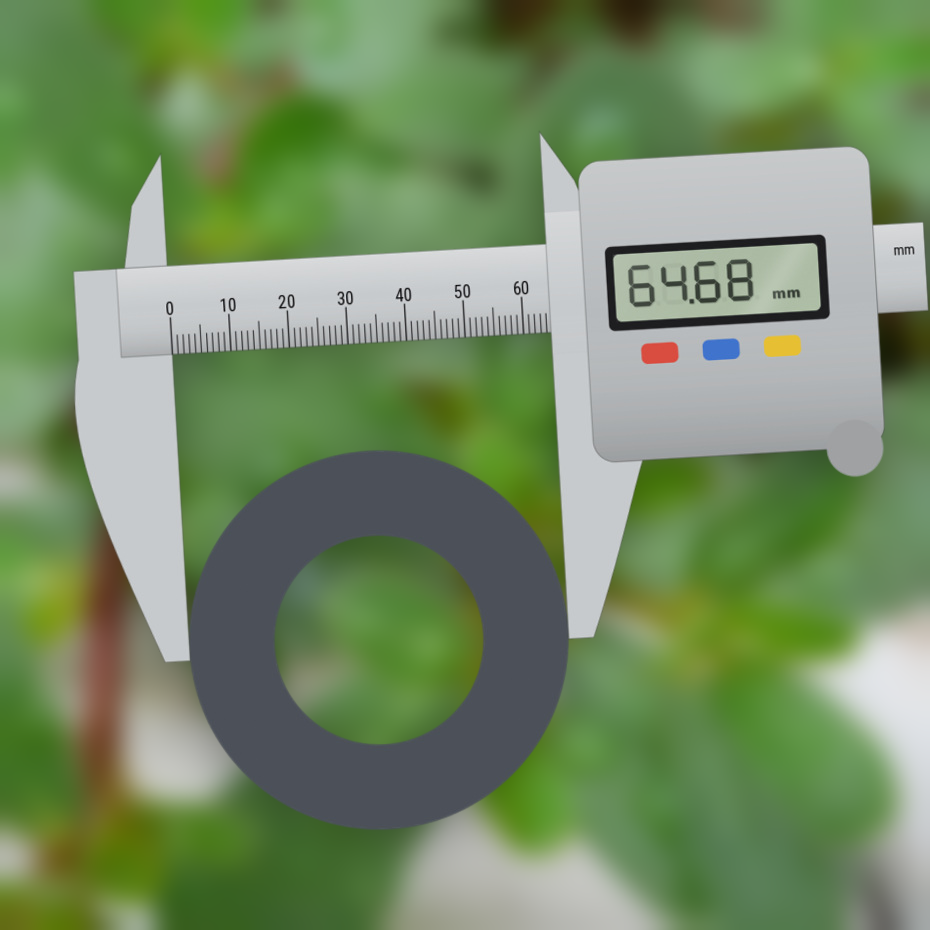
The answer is 64.68 mm
